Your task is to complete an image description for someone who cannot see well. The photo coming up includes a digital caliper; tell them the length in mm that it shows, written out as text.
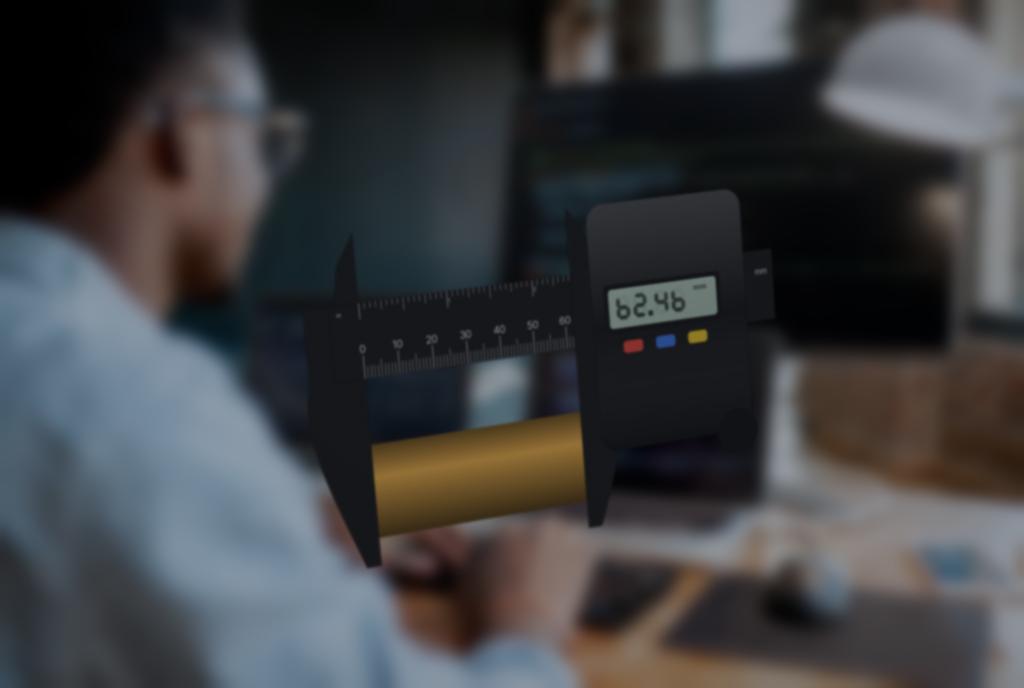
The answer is 62.46 mm
